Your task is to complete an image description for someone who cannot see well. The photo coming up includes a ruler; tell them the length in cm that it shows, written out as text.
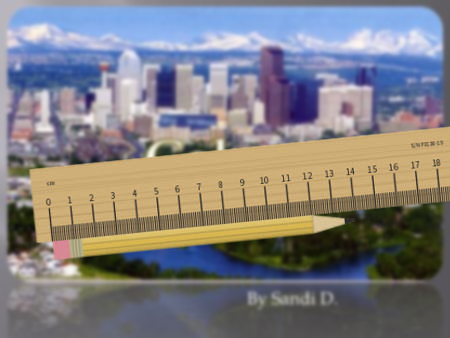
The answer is 14 cm
